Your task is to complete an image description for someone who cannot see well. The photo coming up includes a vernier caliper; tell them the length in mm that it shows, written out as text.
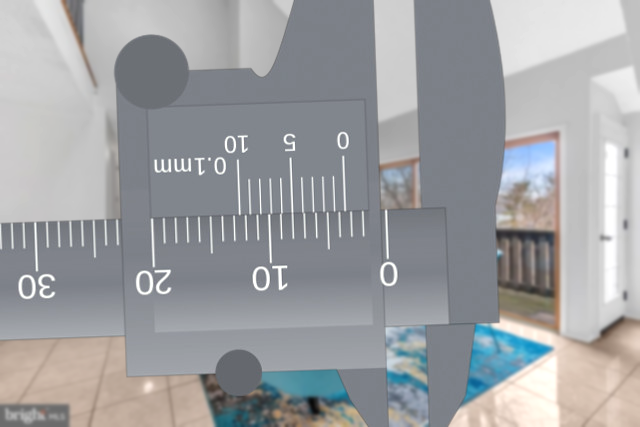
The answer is 3.5 mm
